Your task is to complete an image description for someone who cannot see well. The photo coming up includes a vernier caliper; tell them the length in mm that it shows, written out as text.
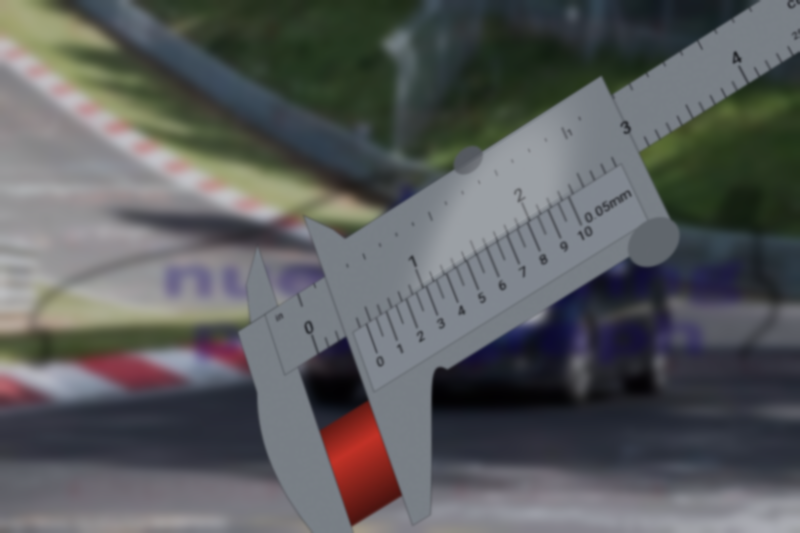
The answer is 4.6 mm
